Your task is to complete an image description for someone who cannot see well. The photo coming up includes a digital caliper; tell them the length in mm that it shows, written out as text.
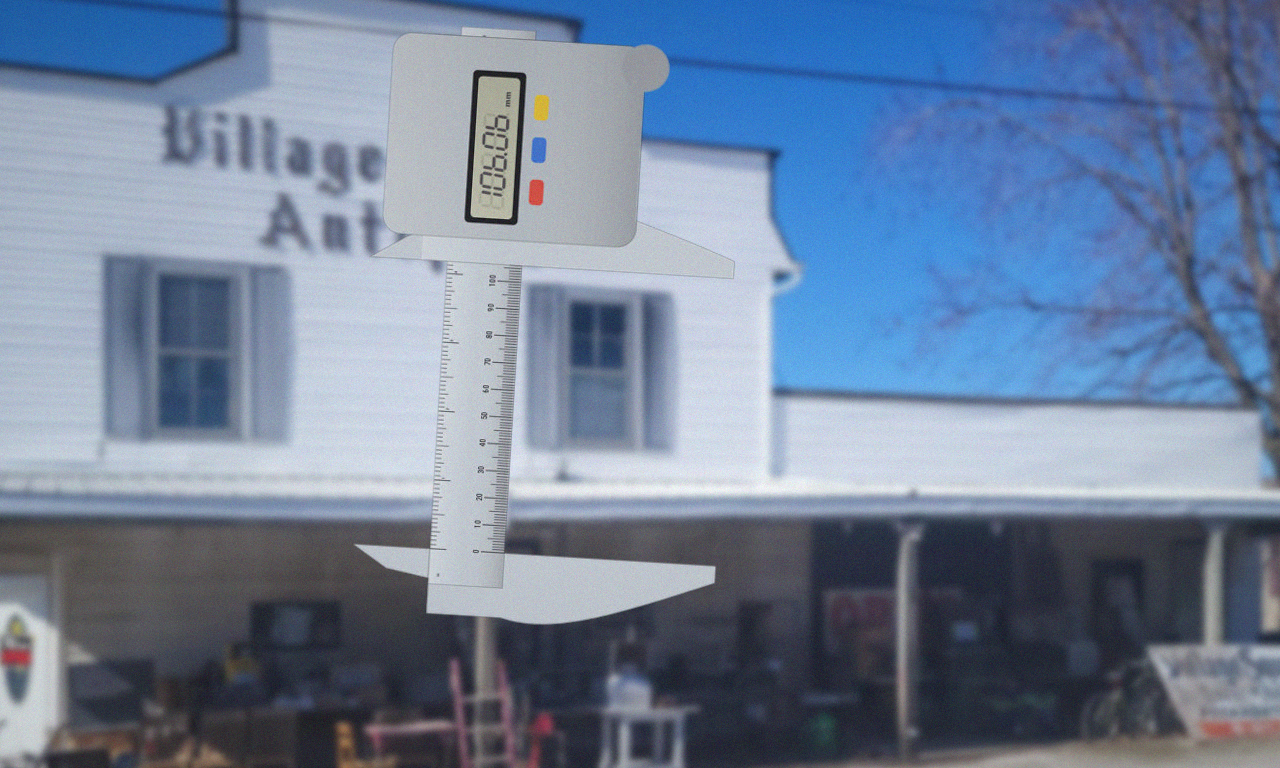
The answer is 106.06 mm
